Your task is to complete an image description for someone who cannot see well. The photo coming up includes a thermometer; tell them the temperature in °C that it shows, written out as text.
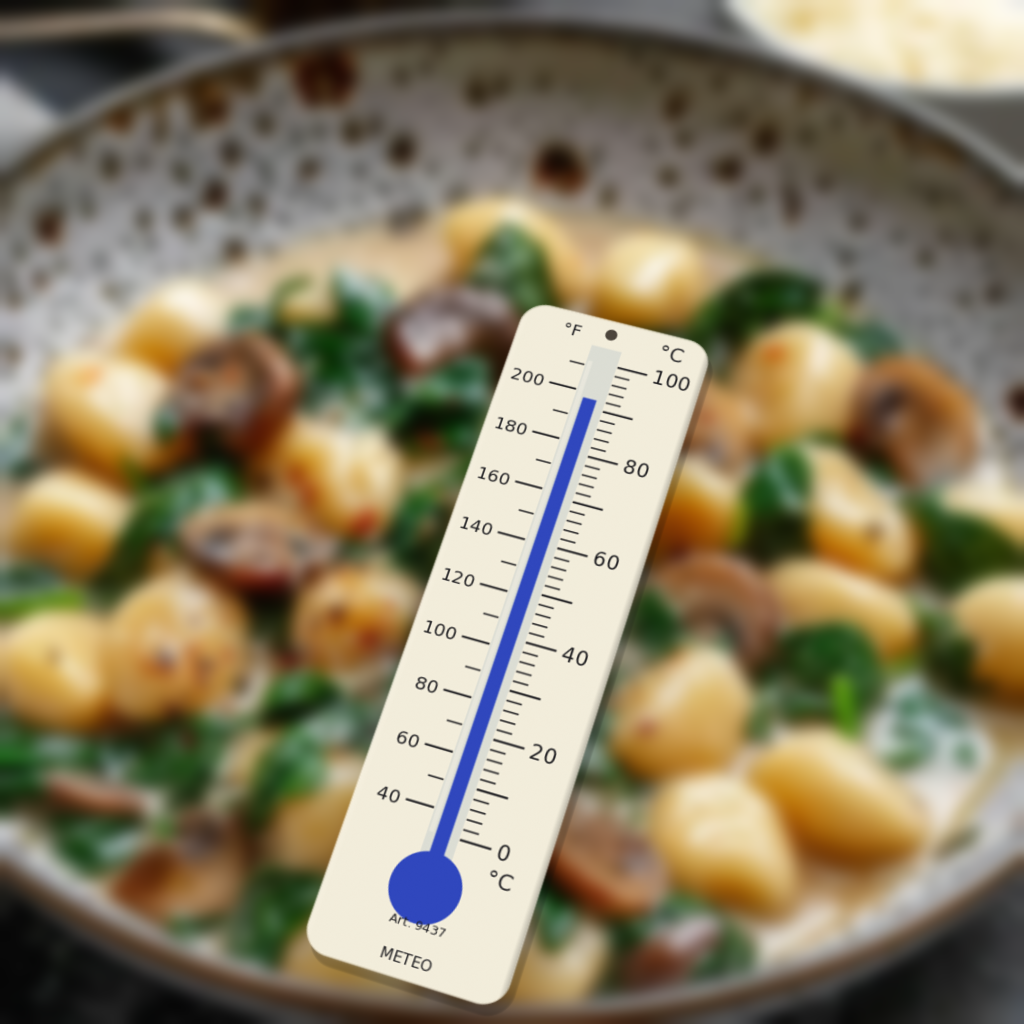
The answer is 92 °C
